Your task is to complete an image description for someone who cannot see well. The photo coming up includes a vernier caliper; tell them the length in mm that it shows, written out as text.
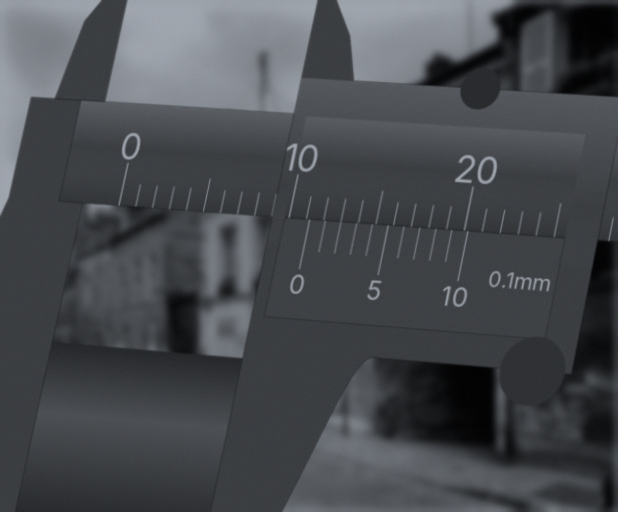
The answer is 11.2 mm
